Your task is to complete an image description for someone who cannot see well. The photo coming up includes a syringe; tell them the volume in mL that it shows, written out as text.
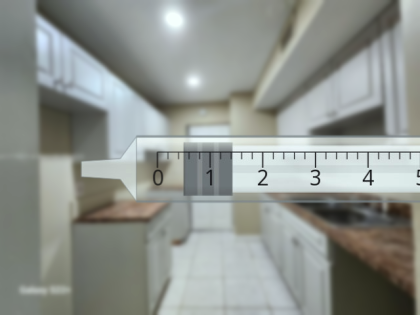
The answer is 0.5 mL
